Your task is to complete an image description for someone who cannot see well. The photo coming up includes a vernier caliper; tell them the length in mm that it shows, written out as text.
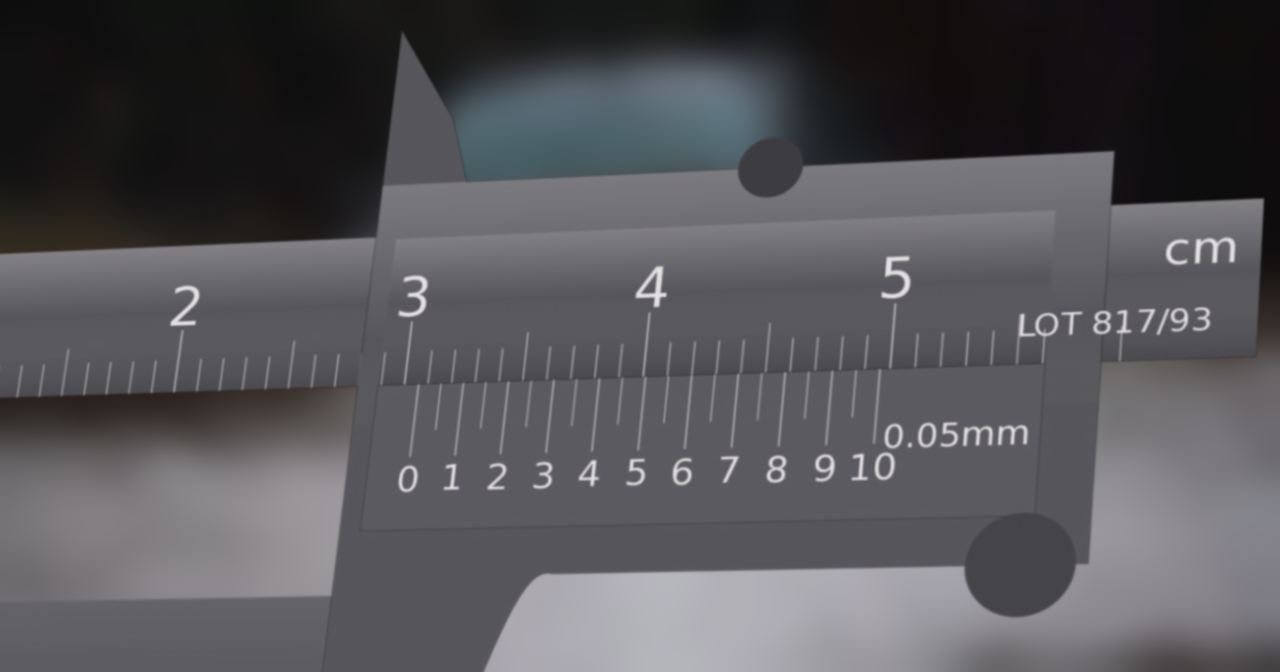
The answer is 30.6 mm
